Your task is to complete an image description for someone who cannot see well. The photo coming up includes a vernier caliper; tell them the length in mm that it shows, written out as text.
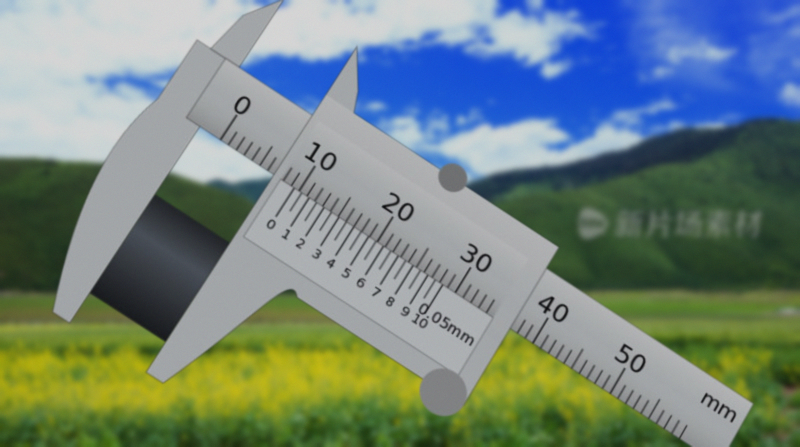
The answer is 9.4 mm
